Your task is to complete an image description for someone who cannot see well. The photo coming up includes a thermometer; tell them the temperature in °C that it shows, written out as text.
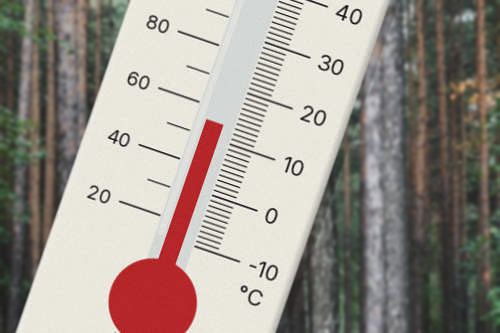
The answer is 13 °C
